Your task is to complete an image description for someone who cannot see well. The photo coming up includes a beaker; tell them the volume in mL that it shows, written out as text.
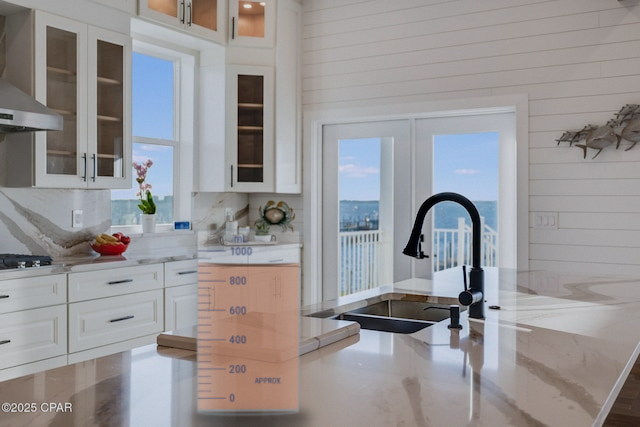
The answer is 900 mL
